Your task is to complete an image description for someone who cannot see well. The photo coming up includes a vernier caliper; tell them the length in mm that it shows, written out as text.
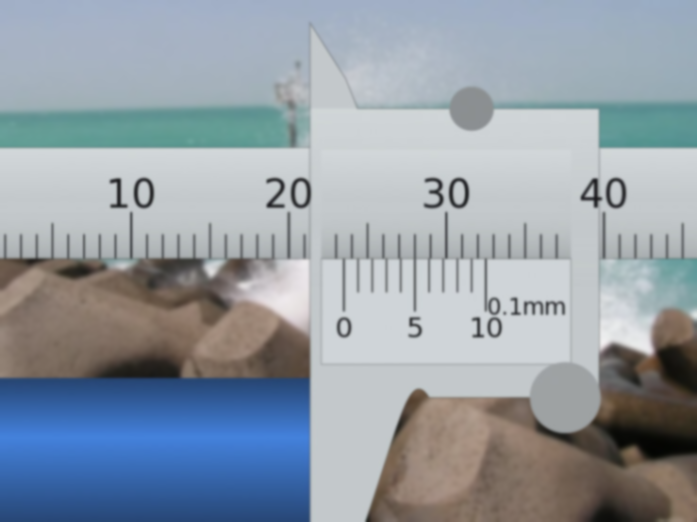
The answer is 23.5 mm
